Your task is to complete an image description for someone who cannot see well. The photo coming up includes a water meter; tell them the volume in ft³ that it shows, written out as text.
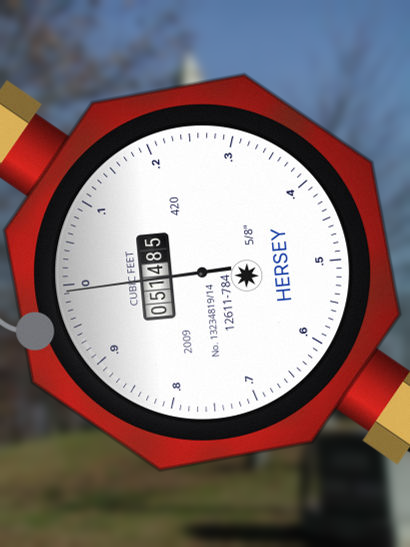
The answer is 51484.99 ft³
